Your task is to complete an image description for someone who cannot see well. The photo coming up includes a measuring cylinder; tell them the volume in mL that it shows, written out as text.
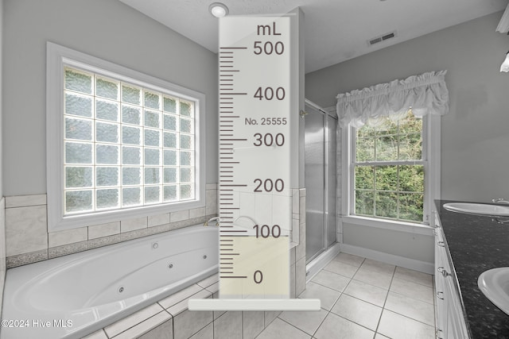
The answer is 90 mL
